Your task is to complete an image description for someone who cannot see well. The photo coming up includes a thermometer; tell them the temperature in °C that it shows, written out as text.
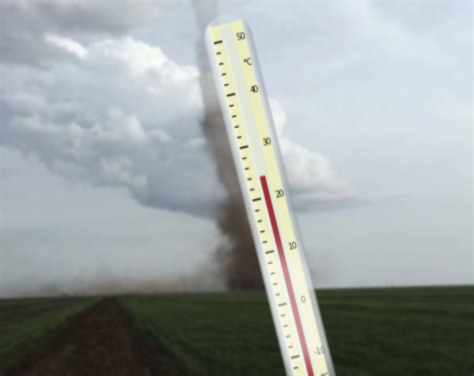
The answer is 24 °C
